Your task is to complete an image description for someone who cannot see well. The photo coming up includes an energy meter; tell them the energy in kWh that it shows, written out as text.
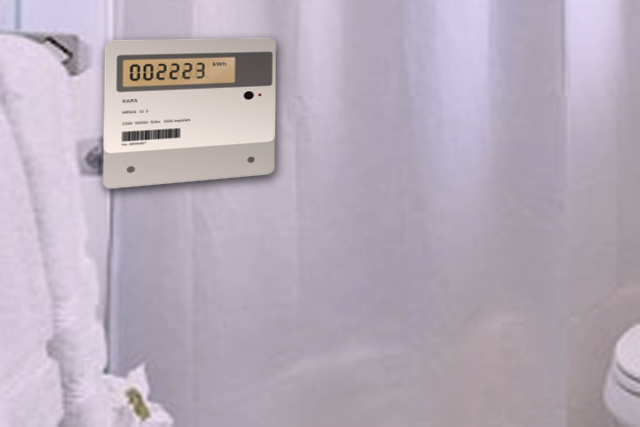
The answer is 2223 kWh
